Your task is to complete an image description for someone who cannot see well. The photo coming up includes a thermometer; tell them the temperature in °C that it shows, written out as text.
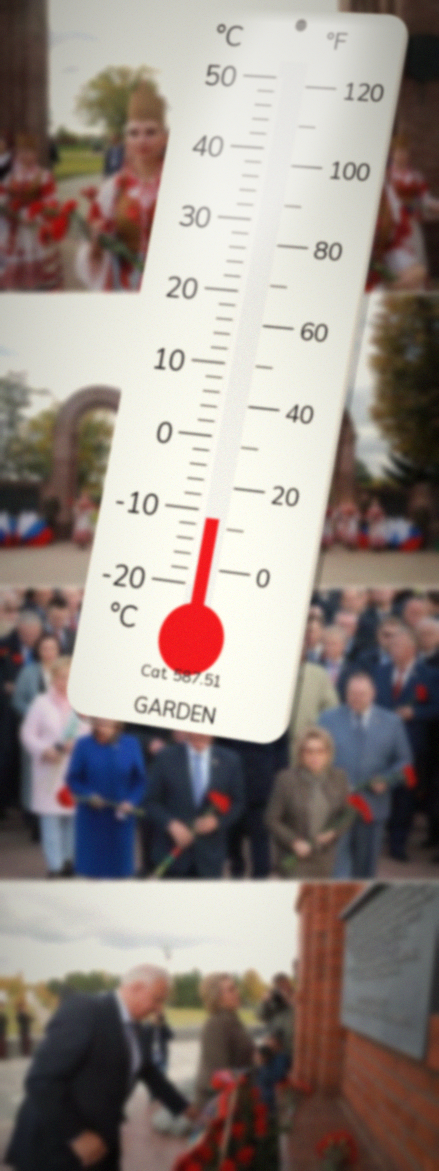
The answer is -11 °C
